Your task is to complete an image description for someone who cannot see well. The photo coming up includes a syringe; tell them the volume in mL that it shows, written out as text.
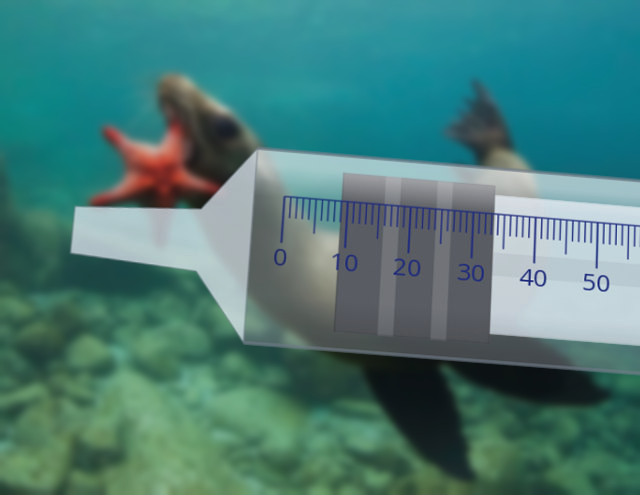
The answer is 9 mL
